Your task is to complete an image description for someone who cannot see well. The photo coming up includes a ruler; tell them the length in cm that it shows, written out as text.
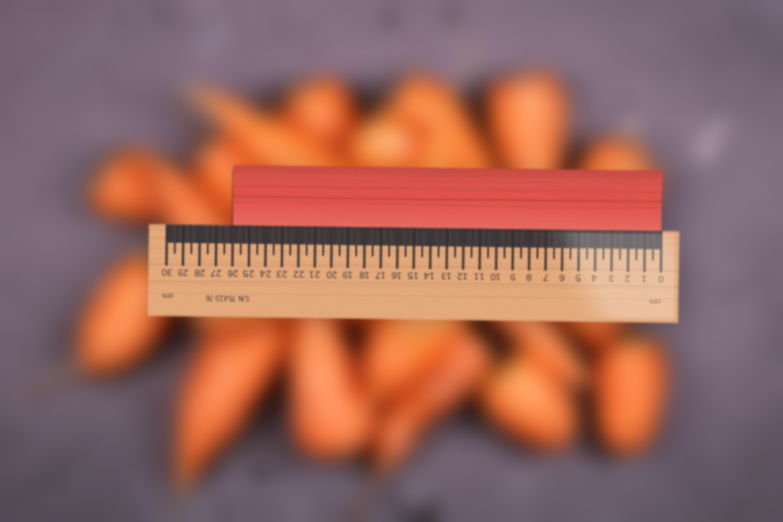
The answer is 26 cm
